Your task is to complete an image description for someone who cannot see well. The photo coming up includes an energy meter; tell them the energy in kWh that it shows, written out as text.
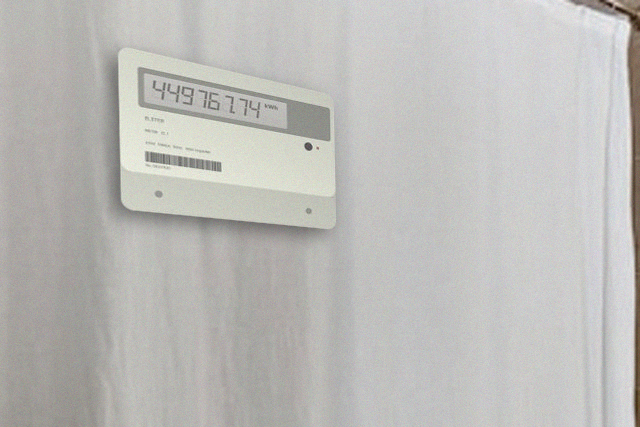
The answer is 449767.74 kWh
